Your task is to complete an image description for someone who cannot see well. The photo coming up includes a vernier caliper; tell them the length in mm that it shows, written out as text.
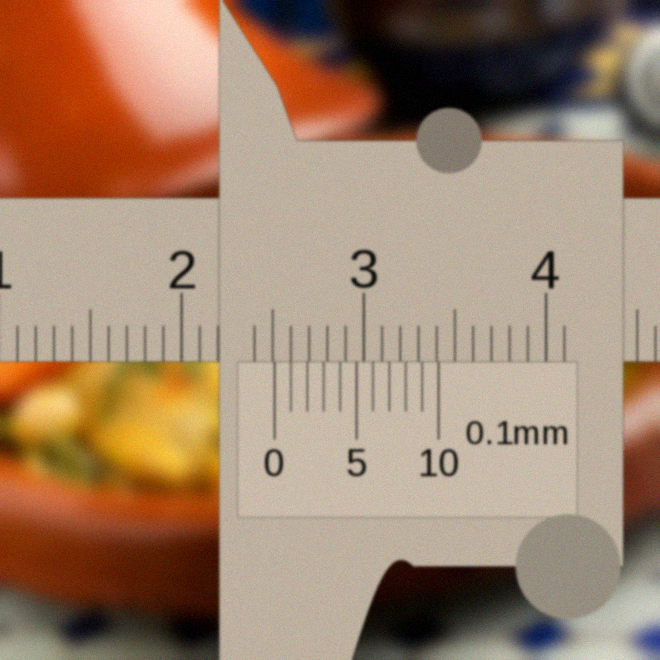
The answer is 25.1 mm
